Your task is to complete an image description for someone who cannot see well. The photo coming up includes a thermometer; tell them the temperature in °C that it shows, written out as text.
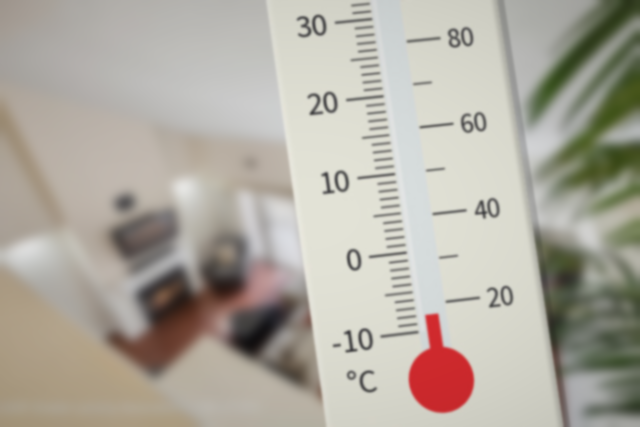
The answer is -8 °C
